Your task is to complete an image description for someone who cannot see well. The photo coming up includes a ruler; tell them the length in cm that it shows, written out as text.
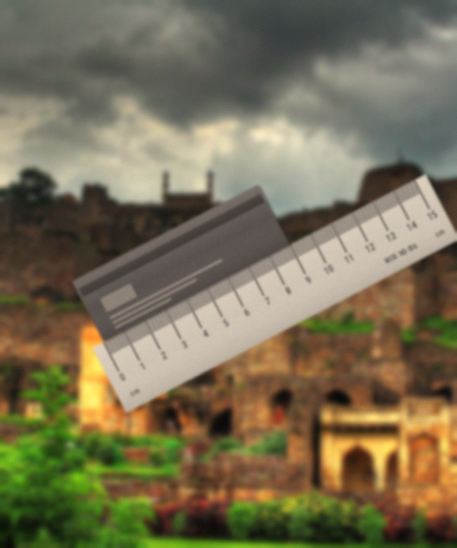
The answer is 9 cm
